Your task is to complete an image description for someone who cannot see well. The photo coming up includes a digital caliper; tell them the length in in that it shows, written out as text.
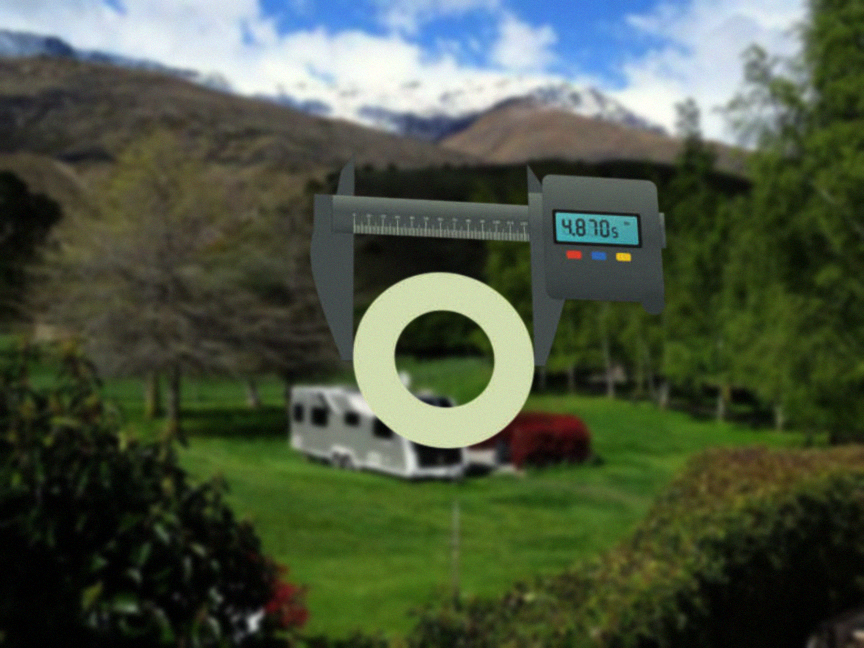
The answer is 4.8705 in
